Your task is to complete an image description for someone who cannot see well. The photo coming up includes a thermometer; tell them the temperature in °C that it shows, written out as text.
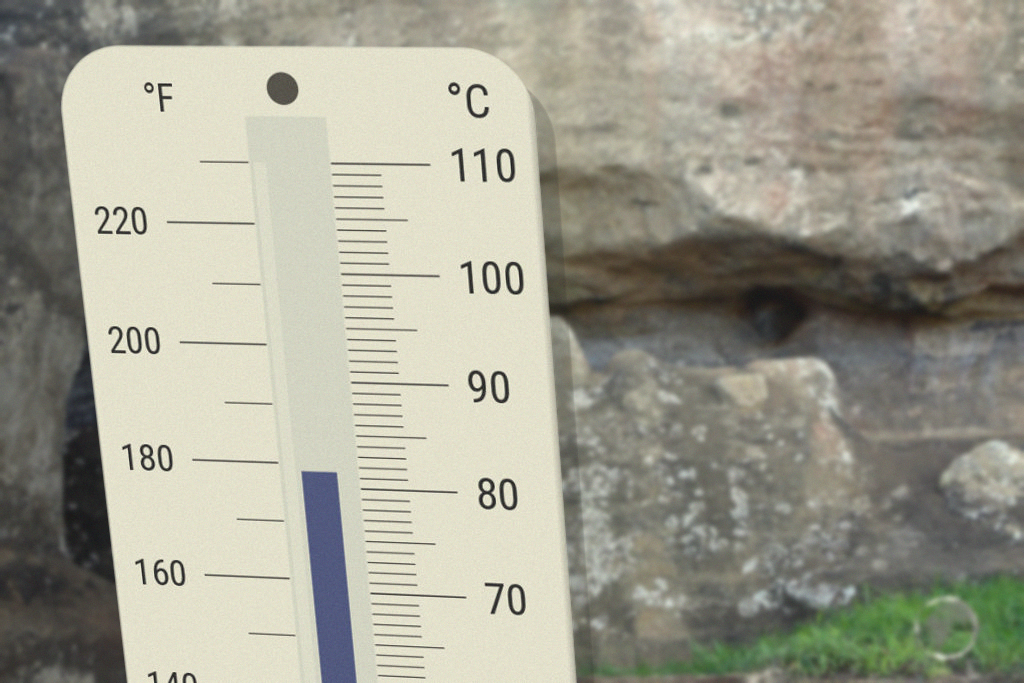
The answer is 81.5 °C
